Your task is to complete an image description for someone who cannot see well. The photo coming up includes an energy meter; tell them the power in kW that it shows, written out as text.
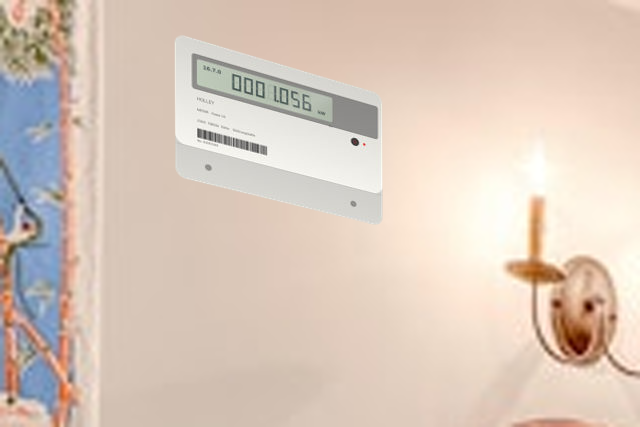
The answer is 1.056 kW
